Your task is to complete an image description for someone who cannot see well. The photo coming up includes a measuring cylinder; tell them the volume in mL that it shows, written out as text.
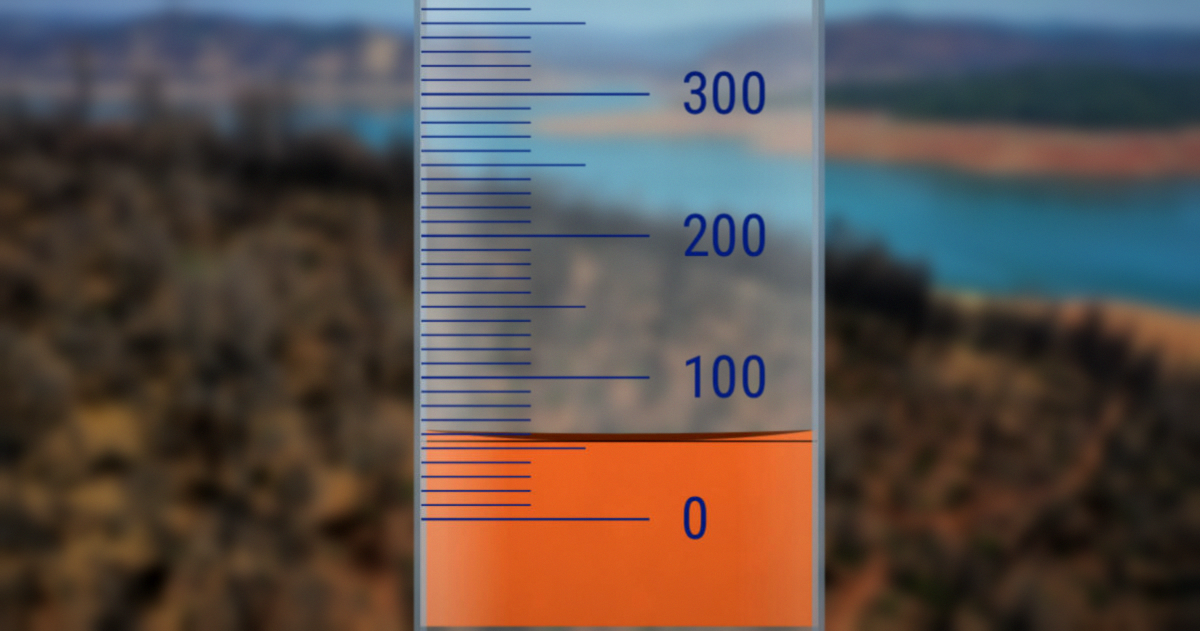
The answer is 55 mL
